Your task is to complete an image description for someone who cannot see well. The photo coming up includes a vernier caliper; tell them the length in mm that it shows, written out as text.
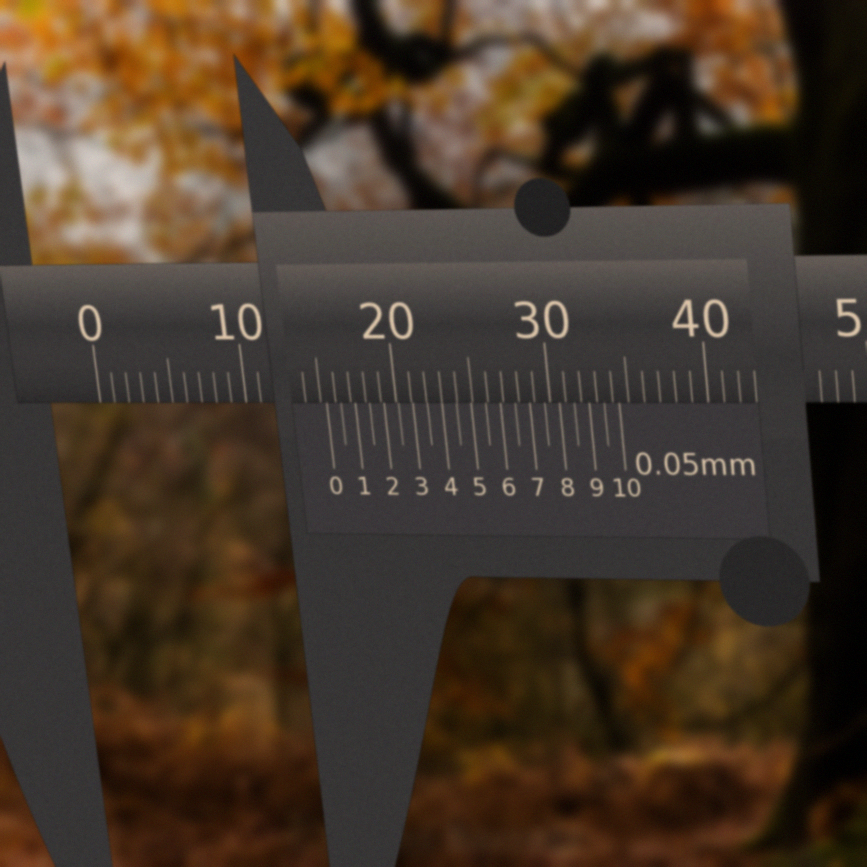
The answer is 15.4 mm
